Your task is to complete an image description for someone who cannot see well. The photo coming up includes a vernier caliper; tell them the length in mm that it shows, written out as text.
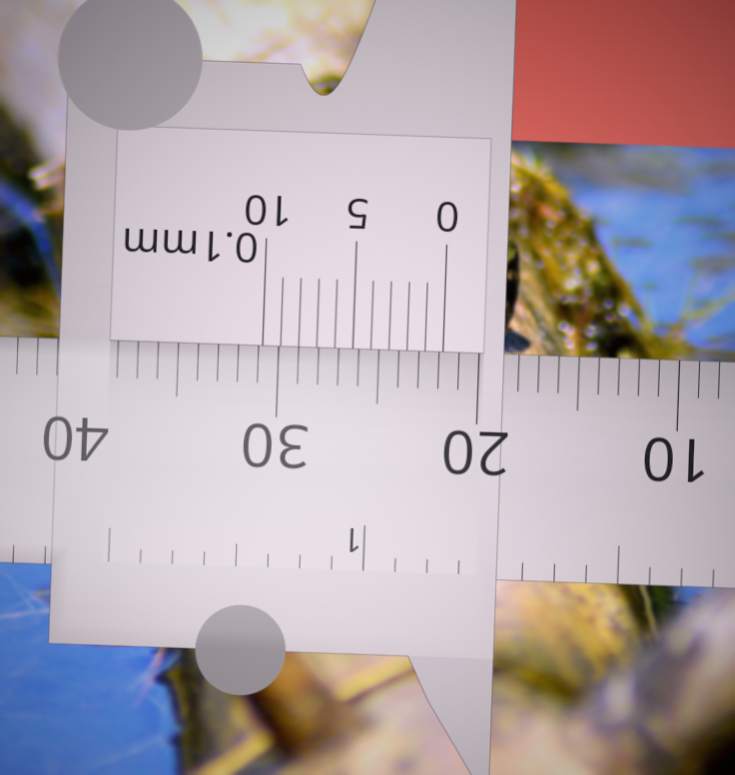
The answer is 21.8 mm
